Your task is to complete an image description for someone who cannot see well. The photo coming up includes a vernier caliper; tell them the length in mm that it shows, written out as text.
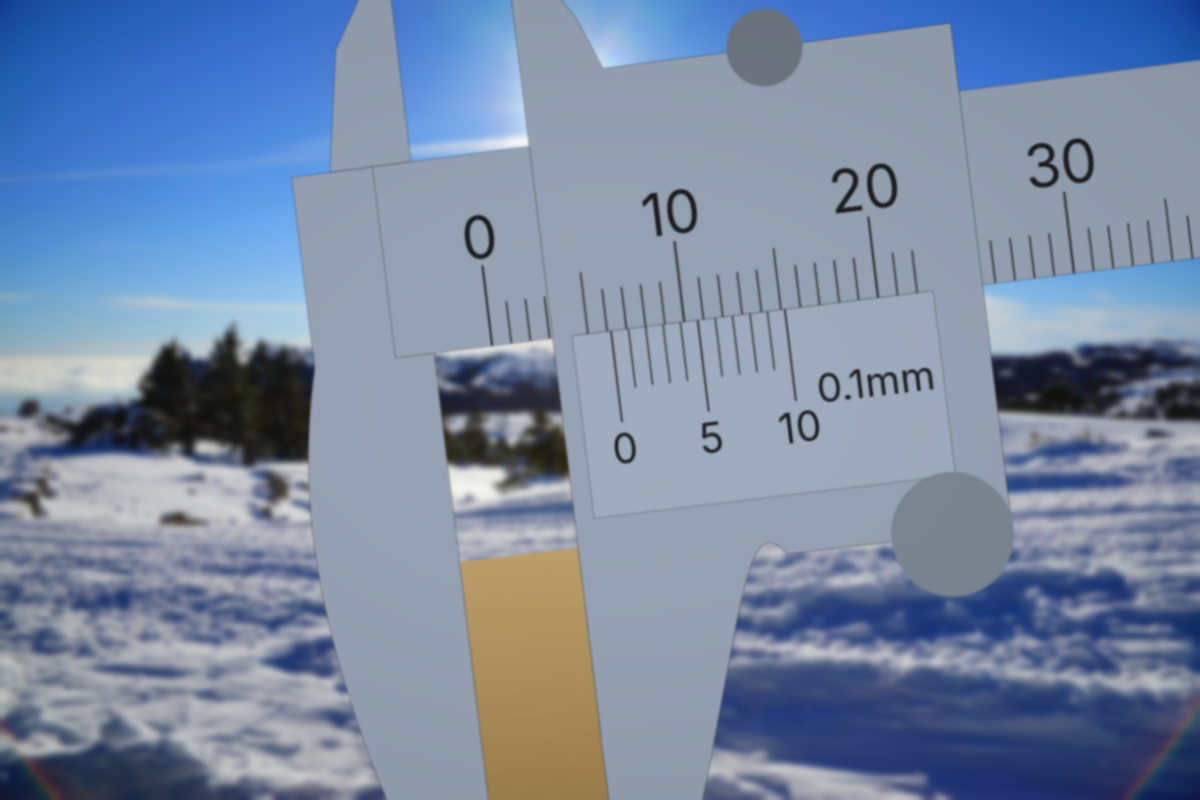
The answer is 6.2 mm
